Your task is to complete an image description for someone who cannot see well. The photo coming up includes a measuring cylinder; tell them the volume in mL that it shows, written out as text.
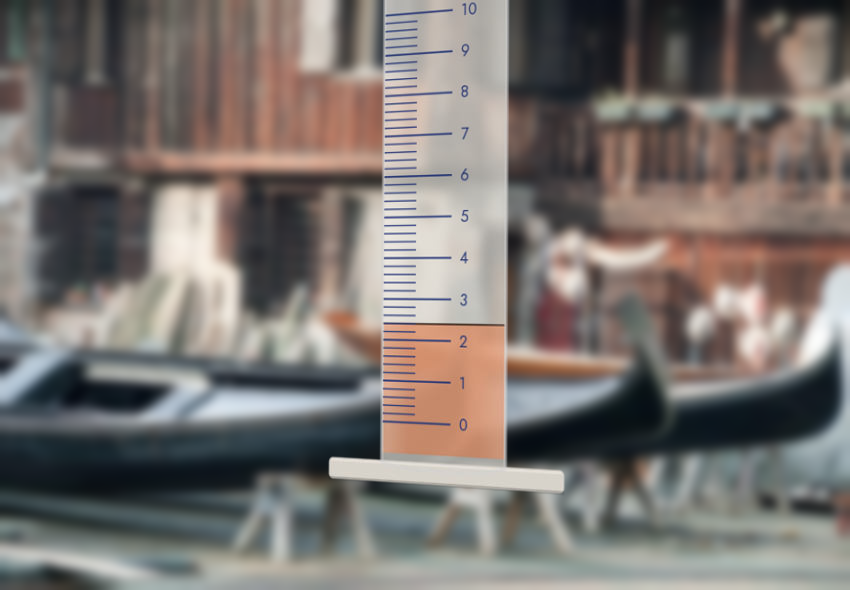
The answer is 2.4 mL
